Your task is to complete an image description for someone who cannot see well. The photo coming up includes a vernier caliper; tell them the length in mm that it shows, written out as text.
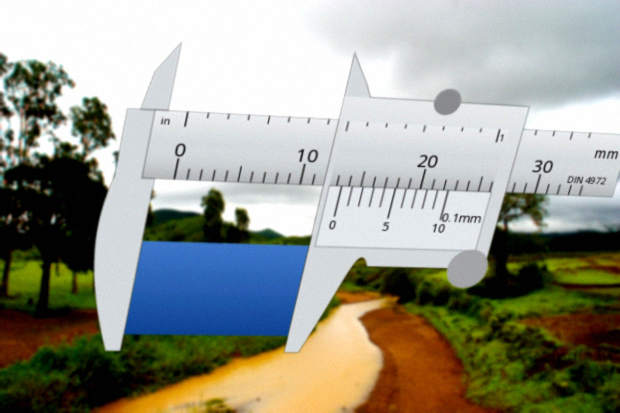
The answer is 13.4 mm
